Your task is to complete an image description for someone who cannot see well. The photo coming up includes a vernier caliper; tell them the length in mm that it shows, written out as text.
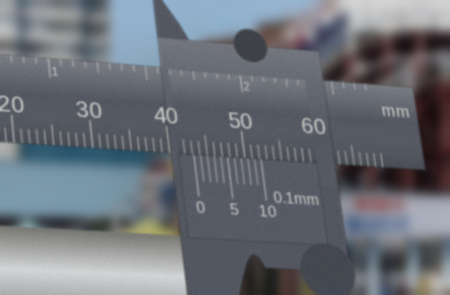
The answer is 43.2 mm
